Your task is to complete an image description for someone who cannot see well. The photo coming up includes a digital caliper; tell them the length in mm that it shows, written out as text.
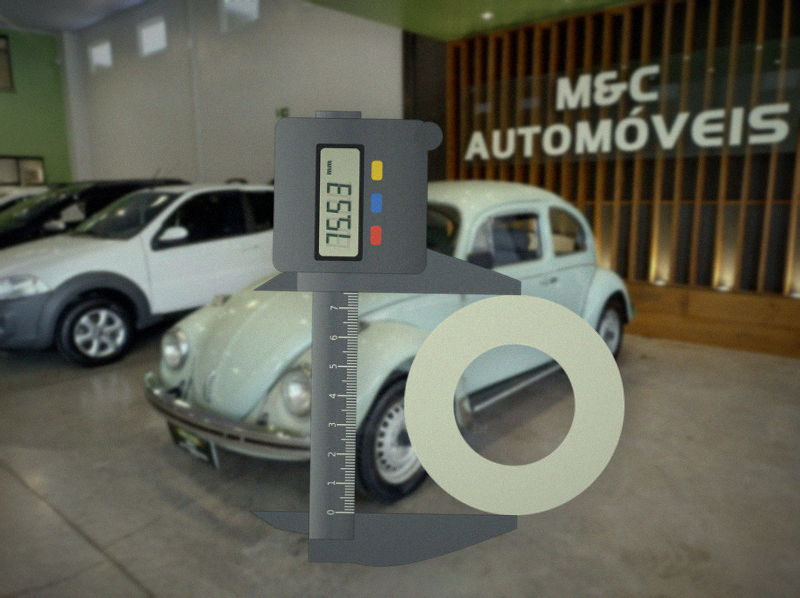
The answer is 75.53 mm
